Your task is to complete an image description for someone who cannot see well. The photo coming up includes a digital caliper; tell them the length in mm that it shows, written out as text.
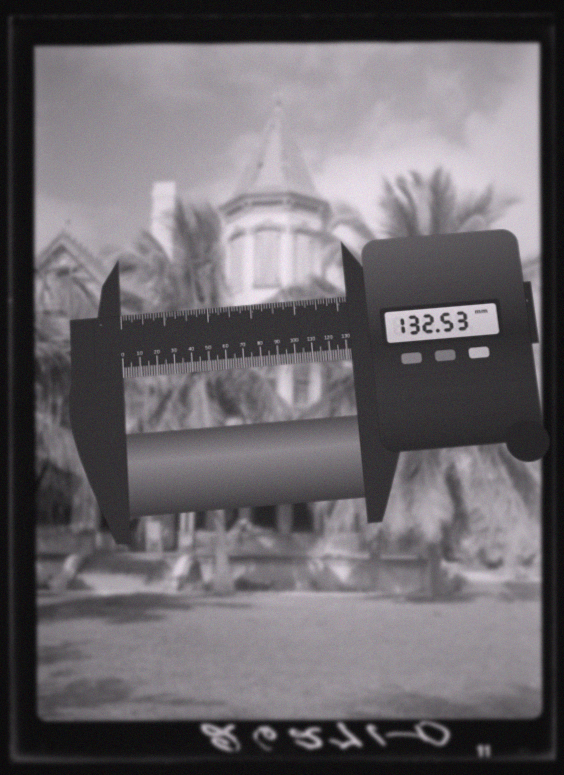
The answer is 132.53 mm
